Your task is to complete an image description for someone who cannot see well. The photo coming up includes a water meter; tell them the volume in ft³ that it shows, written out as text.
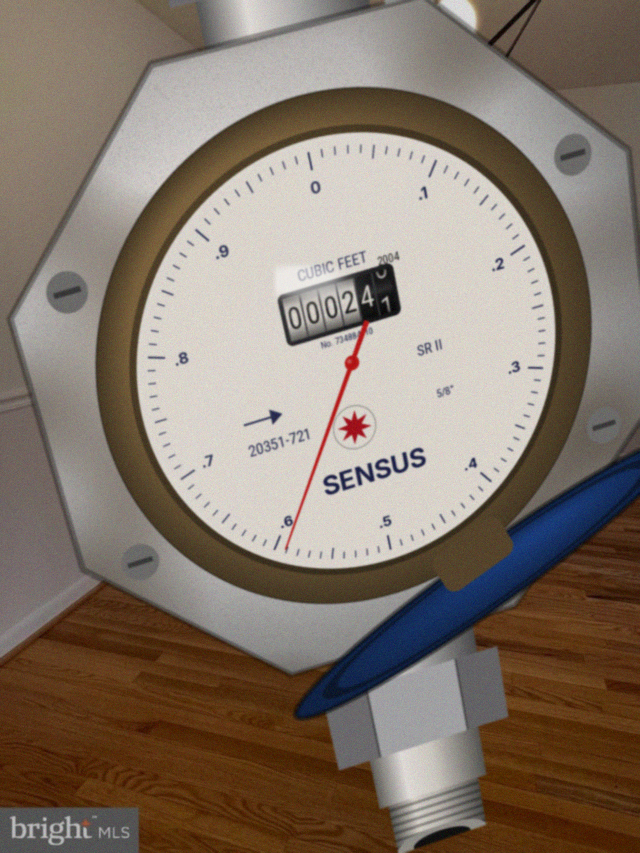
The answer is 240.59 ft³
